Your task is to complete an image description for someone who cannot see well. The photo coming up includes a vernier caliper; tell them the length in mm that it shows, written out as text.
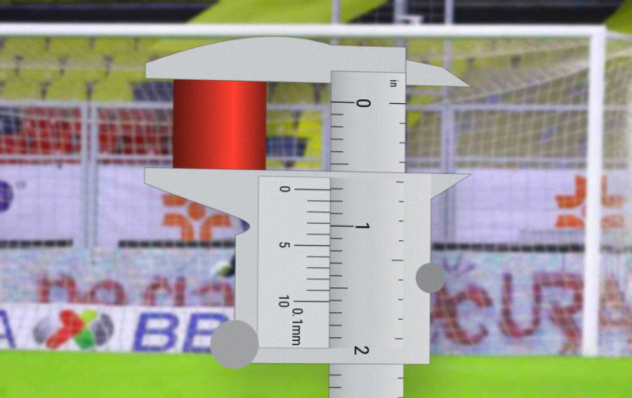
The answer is 7.1 mm
